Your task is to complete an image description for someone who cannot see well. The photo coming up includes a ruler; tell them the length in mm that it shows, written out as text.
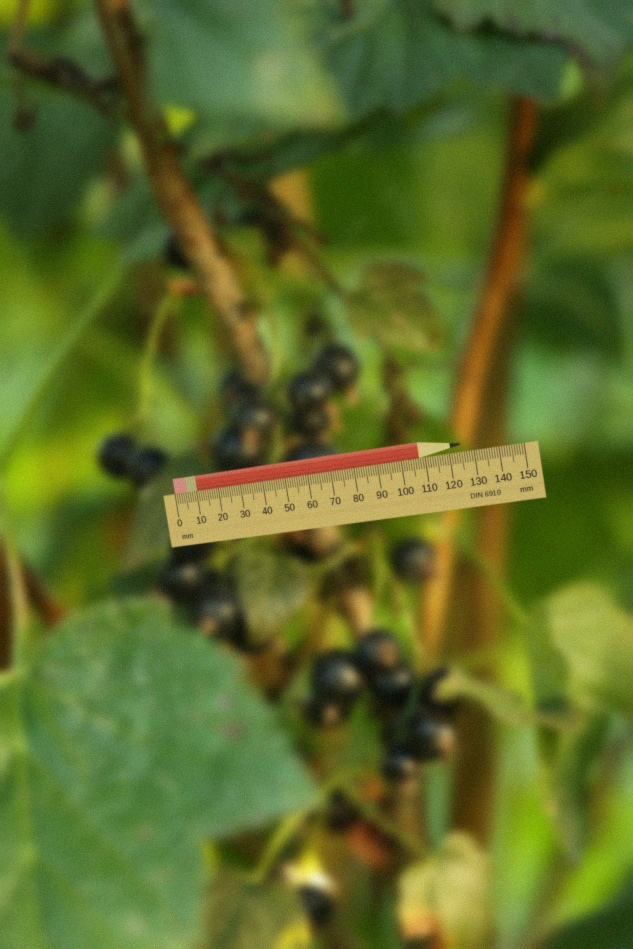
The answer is 125 mm
